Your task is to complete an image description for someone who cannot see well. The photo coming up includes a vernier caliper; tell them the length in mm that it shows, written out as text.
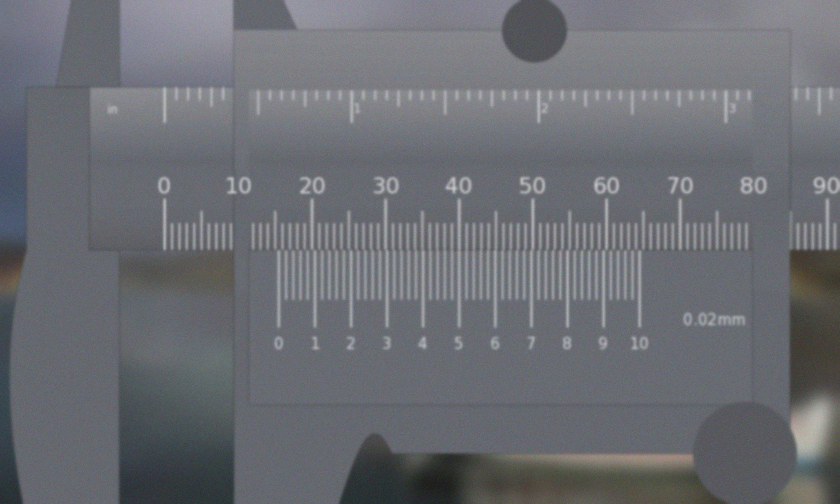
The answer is 15.5 mm
